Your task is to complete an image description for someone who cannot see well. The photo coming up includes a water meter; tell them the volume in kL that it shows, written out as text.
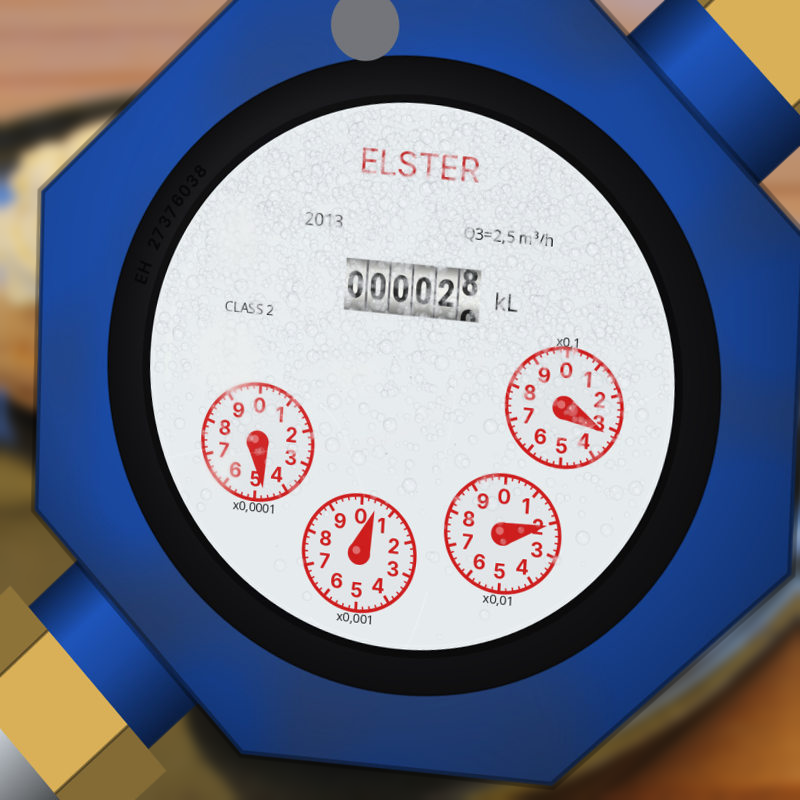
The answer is 28.3204 kL
